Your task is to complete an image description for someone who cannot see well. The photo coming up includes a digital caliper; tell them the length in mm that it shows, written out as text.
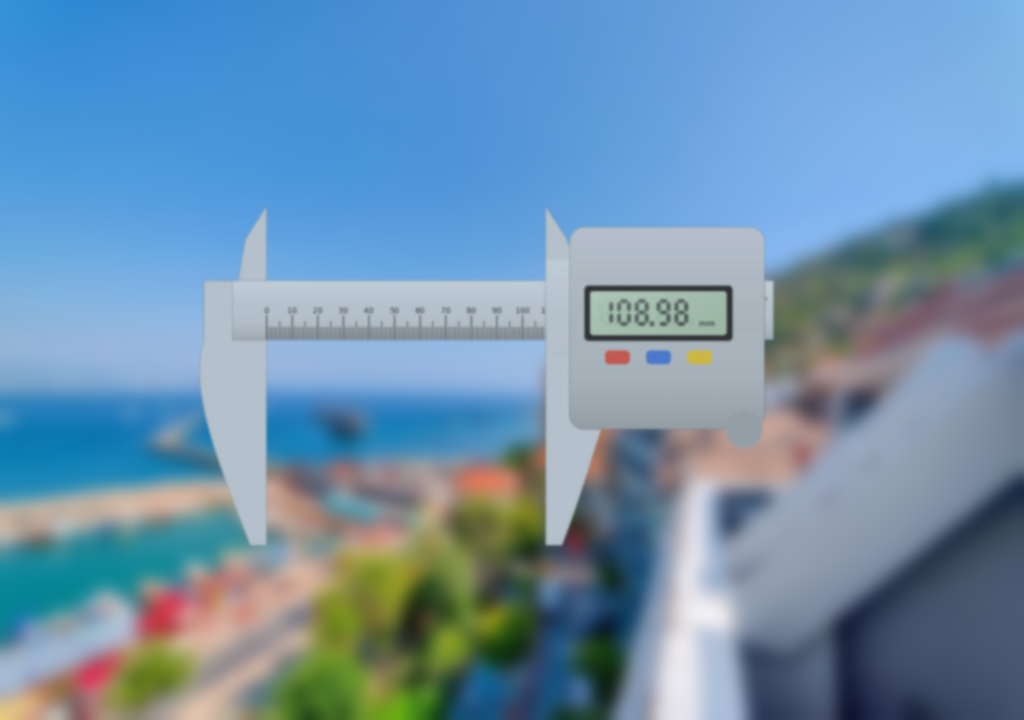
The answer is 108.98 mm
